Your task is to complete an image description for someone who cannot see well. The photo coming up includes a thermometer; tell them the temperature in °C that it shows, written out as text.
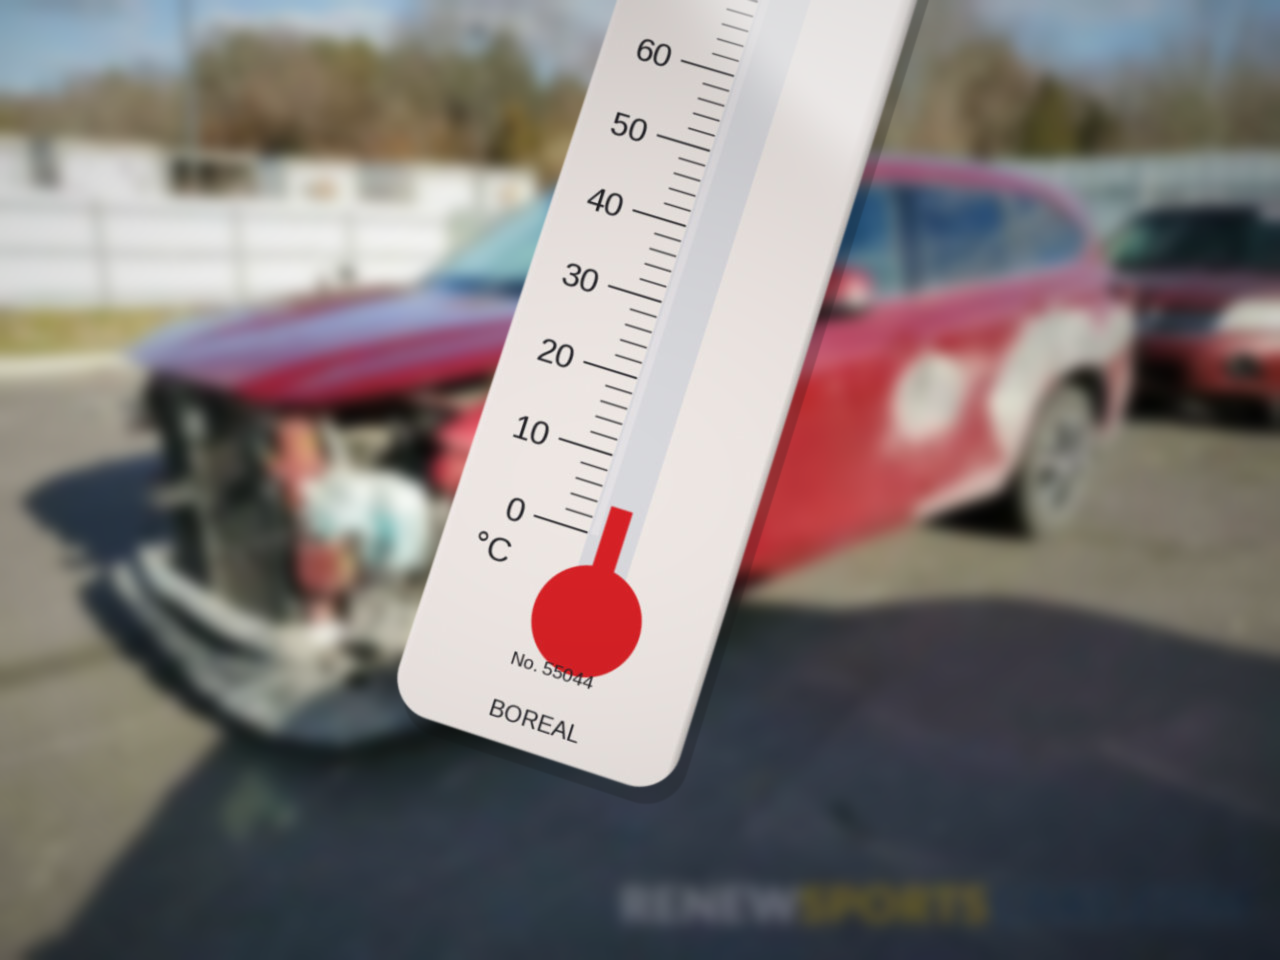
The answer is 4 °C
